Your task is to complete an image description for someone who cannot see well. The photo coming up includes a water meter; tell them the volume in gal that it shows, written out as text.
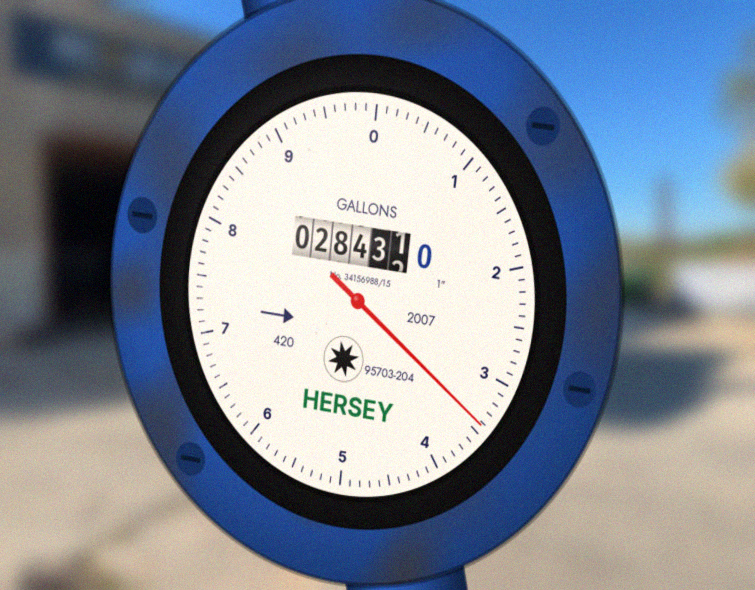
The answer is 284313.4 gal
